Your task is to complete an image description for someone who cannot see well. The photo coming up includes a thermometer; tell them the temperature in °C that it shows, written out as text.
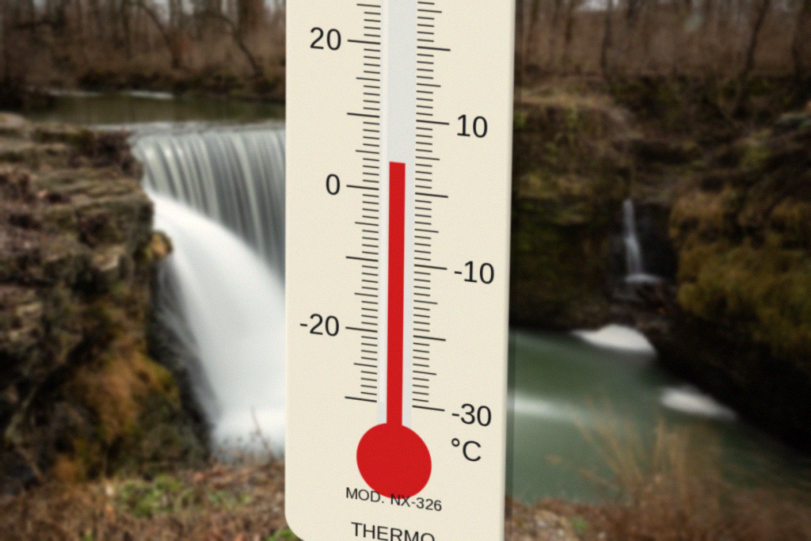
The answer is 4 °C
